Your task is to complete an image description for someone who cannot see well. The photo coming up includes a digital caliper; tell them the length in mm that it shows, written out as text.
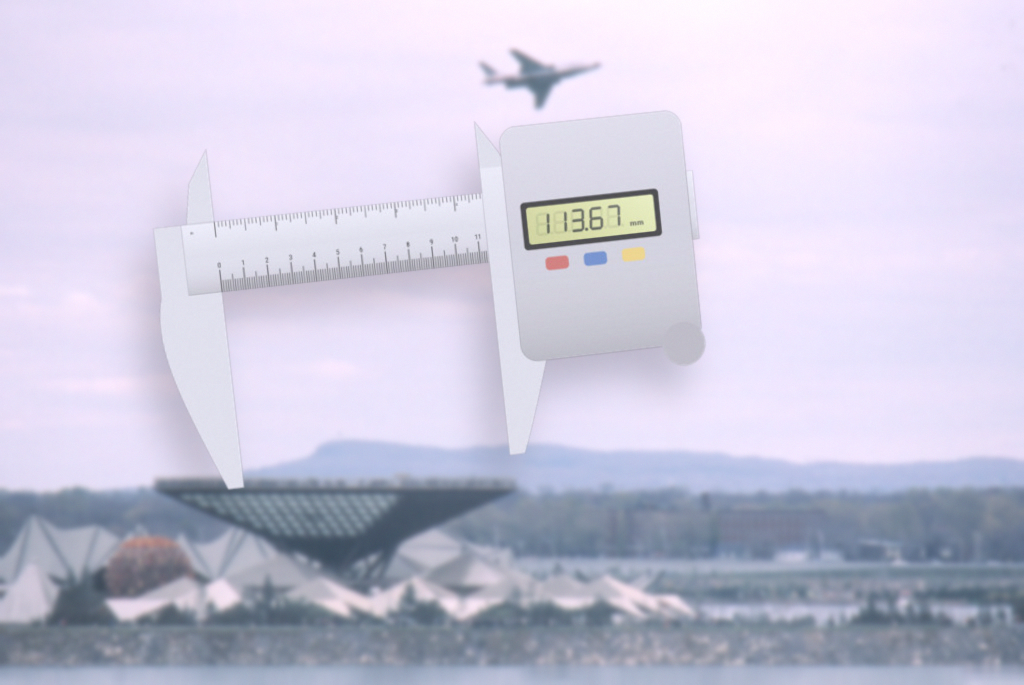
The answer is 113.67 mm
